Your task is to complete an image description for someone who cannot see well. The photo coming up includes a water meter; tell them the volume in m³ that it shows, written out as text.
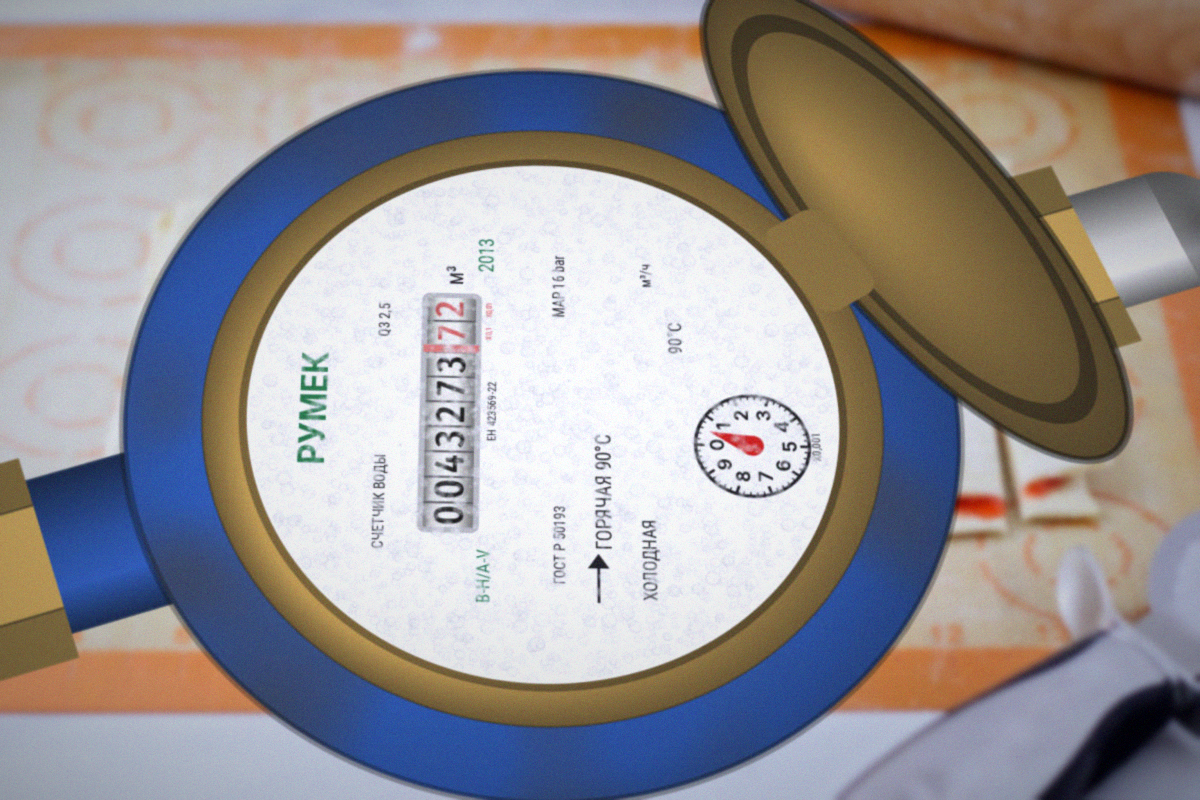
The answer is 43273.720 m³
